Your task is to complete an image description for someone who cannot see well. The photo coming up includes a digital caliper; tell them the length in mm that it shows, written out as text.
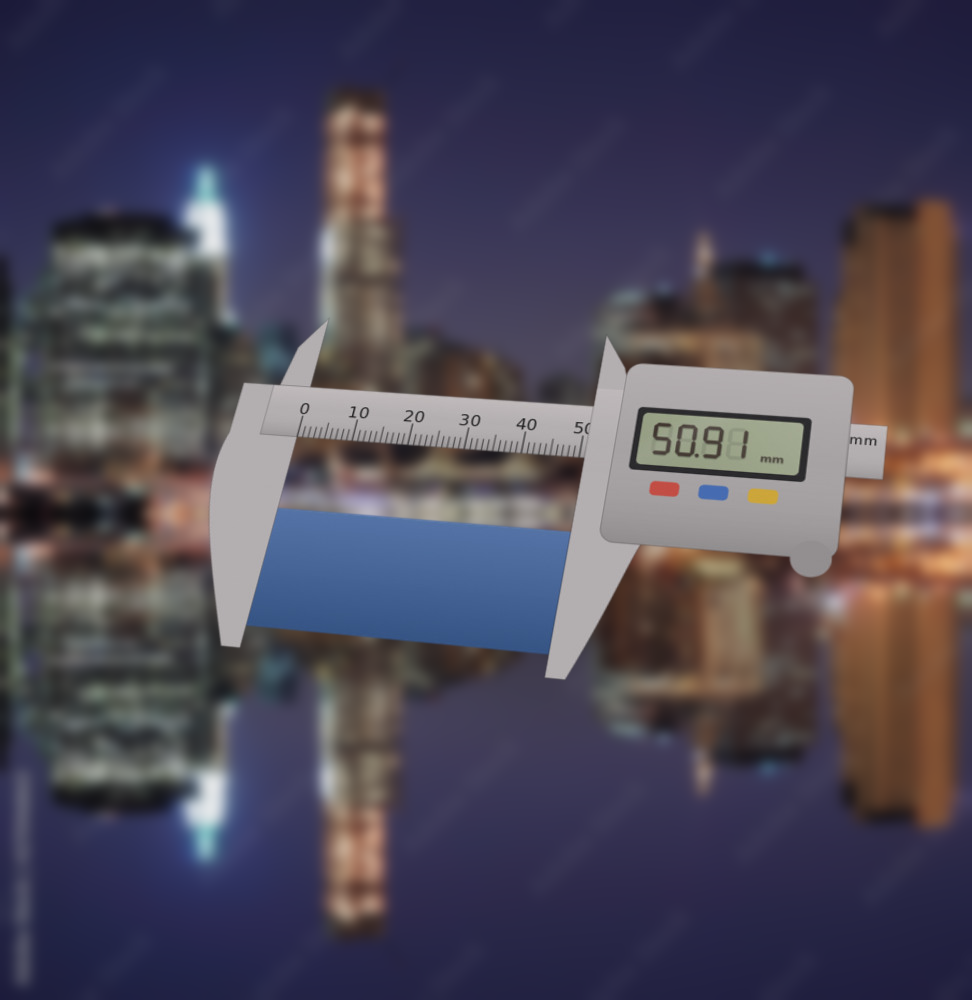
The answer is 50.91 mm
